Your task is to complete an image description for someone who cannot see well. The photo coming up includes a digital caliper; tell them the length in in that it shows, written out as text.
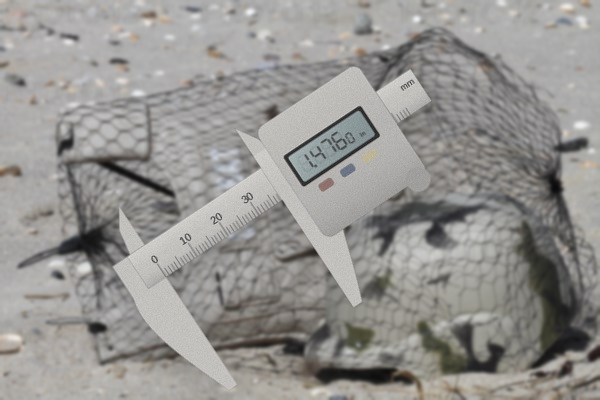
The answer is 1.4760 in
